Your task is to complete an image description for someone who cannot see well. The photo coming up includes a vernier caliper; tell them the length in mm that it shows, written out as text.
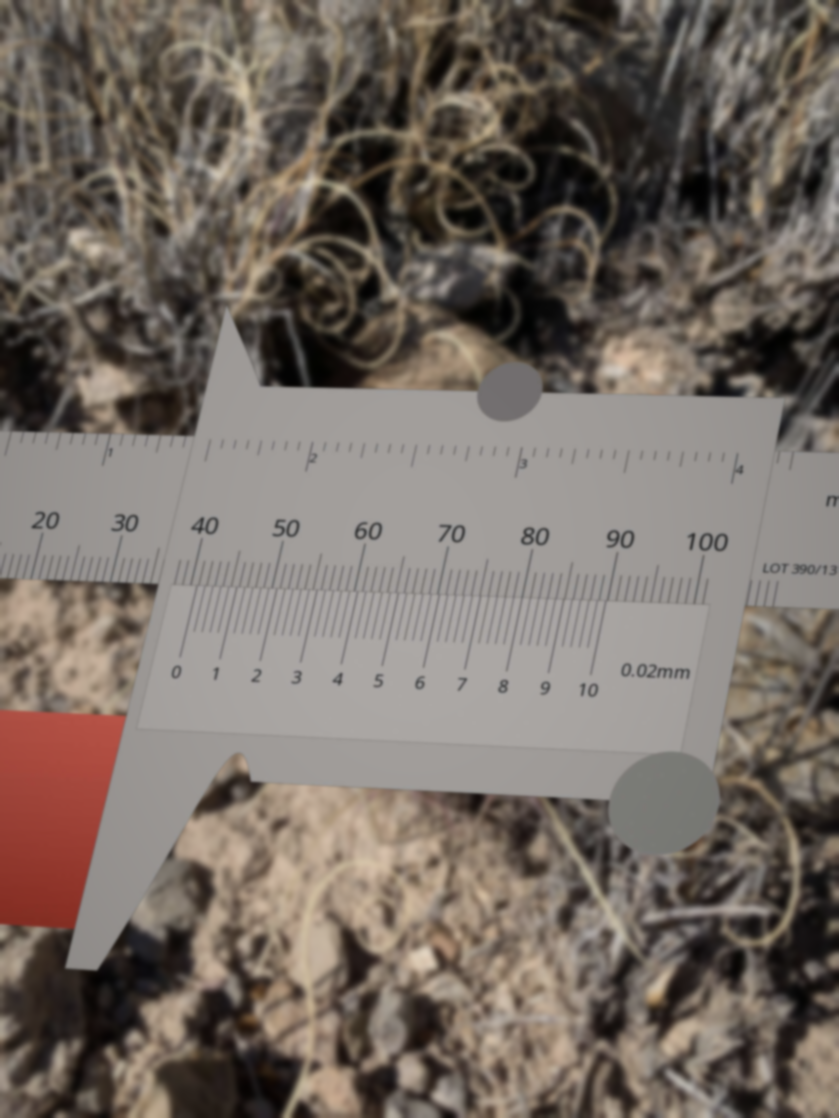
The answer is 40.8 mm
